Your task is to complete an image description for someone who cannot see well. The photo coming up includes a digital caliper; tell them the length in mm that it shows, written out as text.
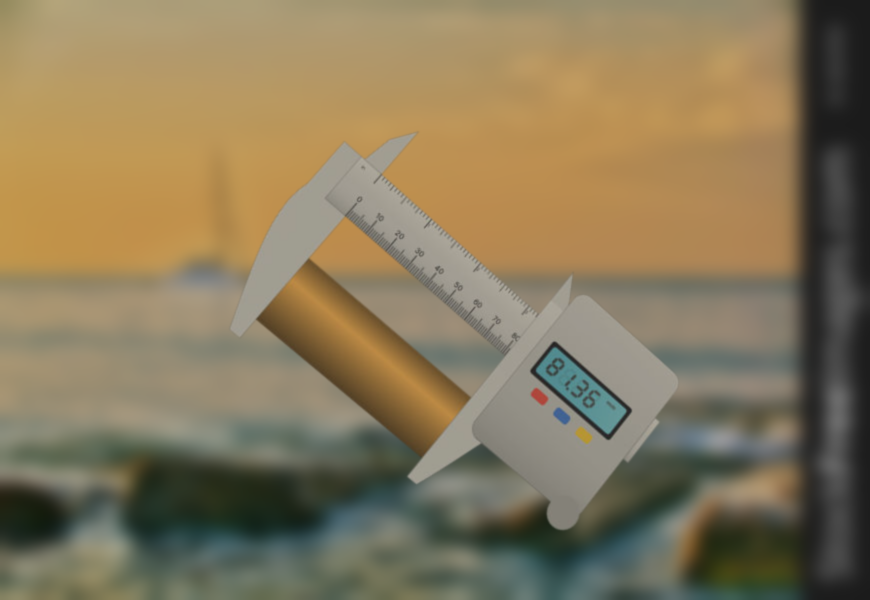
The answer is 81.36 mm
